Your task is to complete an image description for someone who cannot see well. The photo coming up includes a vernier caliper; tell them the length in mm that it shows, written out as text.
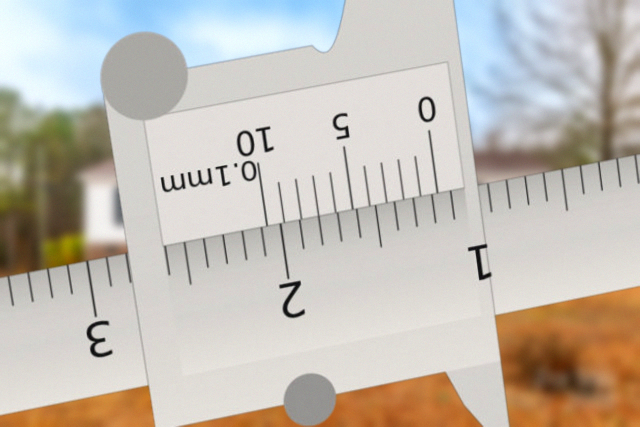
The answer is 11.7 mm
